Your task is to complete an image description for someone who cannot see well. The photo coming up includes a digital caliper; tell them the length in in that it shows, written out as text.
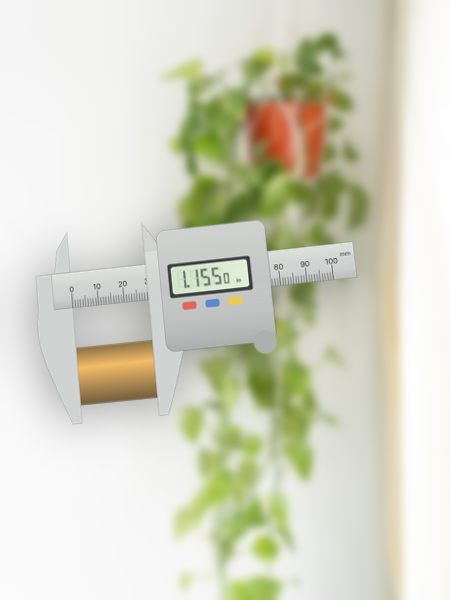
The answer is 1.1550 in
